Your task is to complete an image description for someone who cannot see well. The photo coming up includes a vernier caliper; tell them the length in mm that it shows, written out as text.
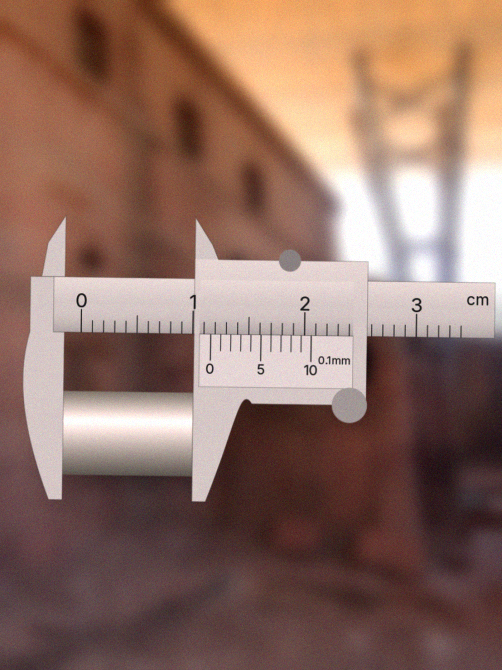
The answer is 11.6 mm
